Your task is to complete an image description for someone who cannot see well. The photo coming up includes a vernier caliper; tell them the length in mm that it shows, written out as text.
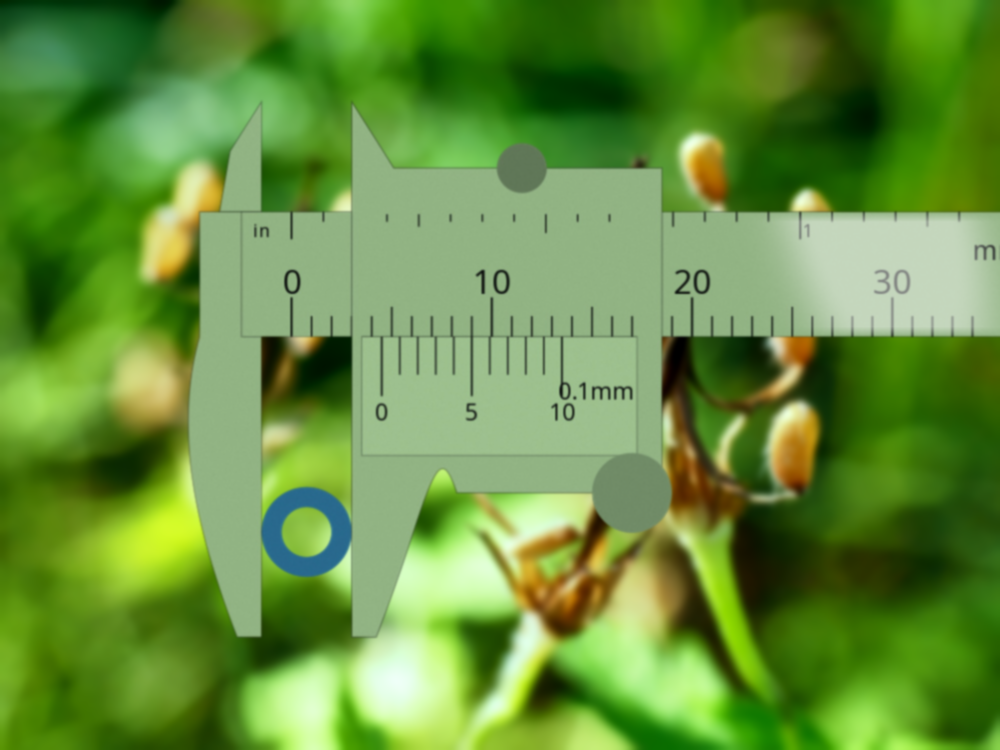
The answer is 4.5 mm
